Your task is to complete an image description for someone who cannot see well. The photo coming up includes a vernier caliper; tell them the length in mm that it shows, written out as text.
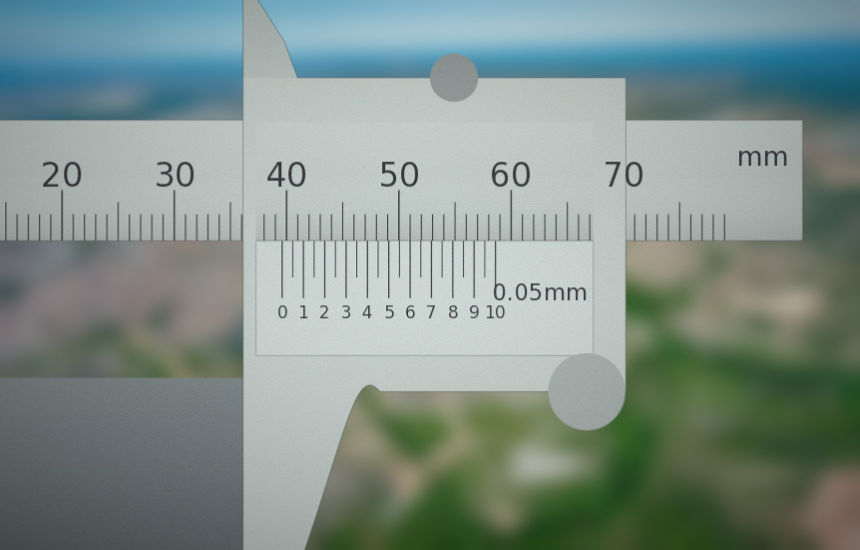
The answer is 39.6 mm
